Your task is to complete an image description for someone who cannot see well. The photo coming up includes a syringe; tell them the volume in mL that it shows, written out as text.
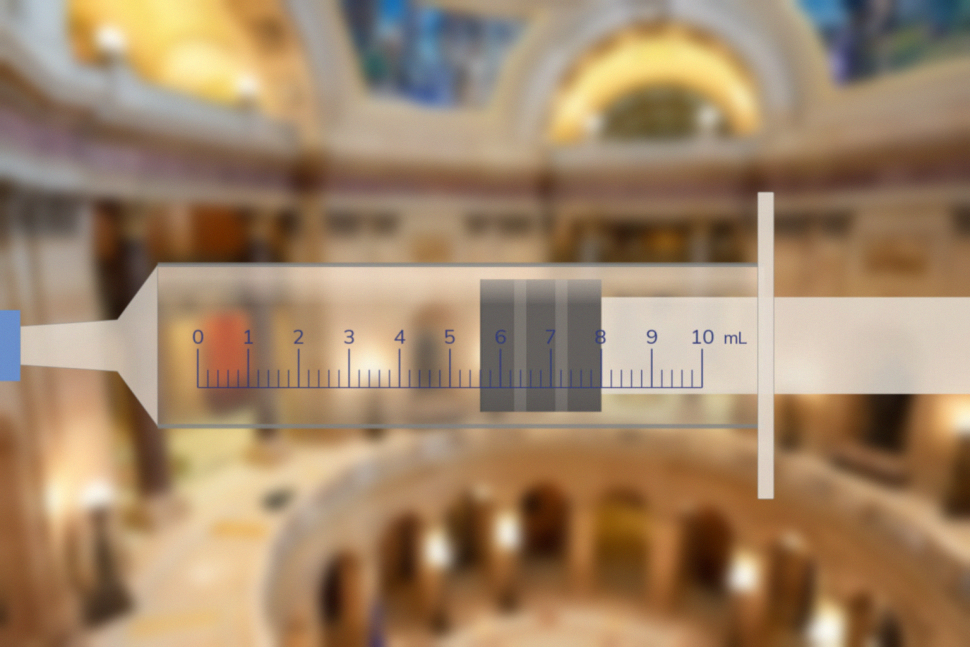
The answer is 5.6 mL
